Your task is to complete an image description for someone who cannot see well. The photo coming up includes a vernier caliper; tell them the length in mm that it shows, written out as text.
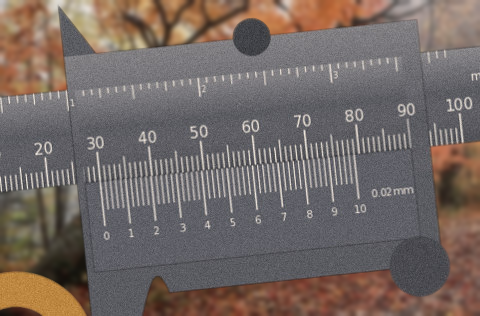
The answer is 30.0 mm
